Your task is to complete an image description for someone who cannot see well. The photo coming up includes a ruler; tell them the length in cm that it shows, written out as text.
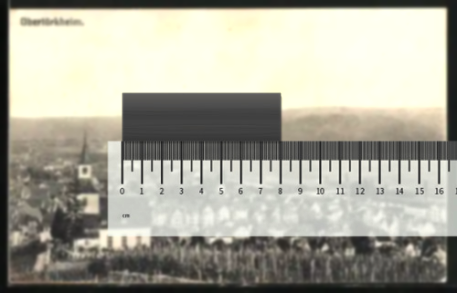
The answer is 8 cm
